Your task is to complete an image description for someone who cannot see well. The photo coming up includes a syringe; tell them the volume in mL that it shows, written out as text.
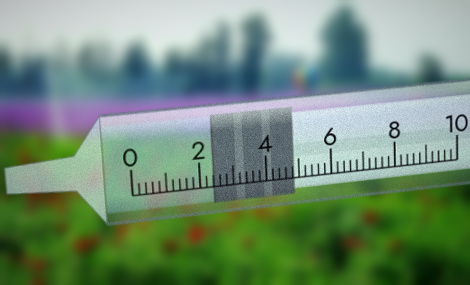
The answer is 2.4 mL
